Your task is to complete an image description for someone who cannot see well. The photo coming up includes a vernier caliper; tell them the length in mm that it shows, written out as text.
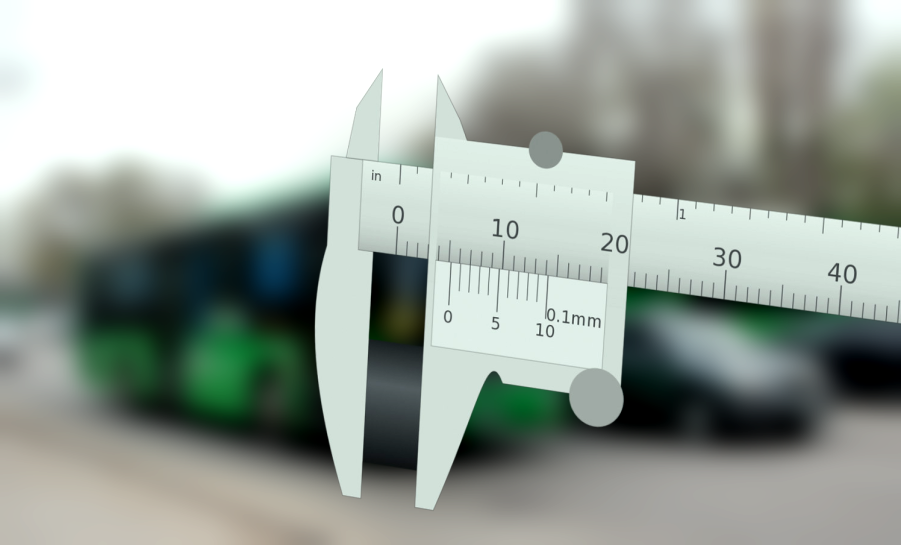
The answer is 5.2 mm
